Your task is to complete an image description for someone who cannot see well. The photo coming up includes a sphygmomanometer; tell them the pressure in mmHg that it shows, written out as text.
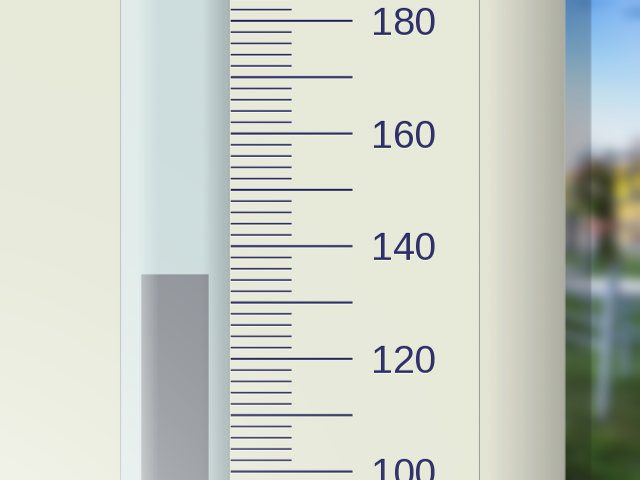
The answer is 135 mmHg
